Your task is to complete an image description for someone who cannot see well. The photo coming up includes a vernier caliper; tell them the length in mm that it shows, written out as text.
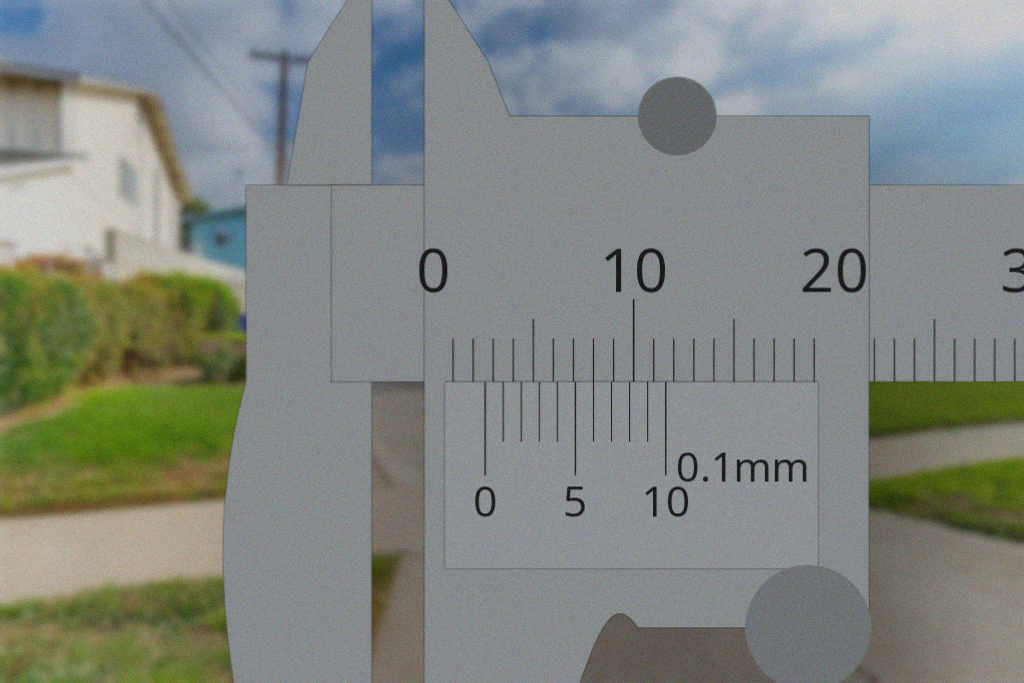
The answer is 2.6 mm
